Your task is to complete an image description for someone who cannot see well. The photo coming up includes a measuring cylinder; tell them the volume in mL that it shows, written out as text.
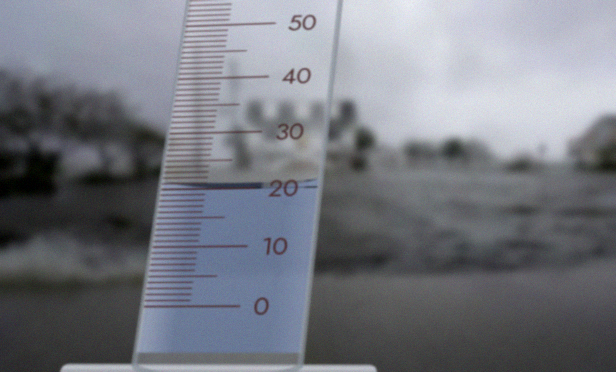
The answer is 20 mL
